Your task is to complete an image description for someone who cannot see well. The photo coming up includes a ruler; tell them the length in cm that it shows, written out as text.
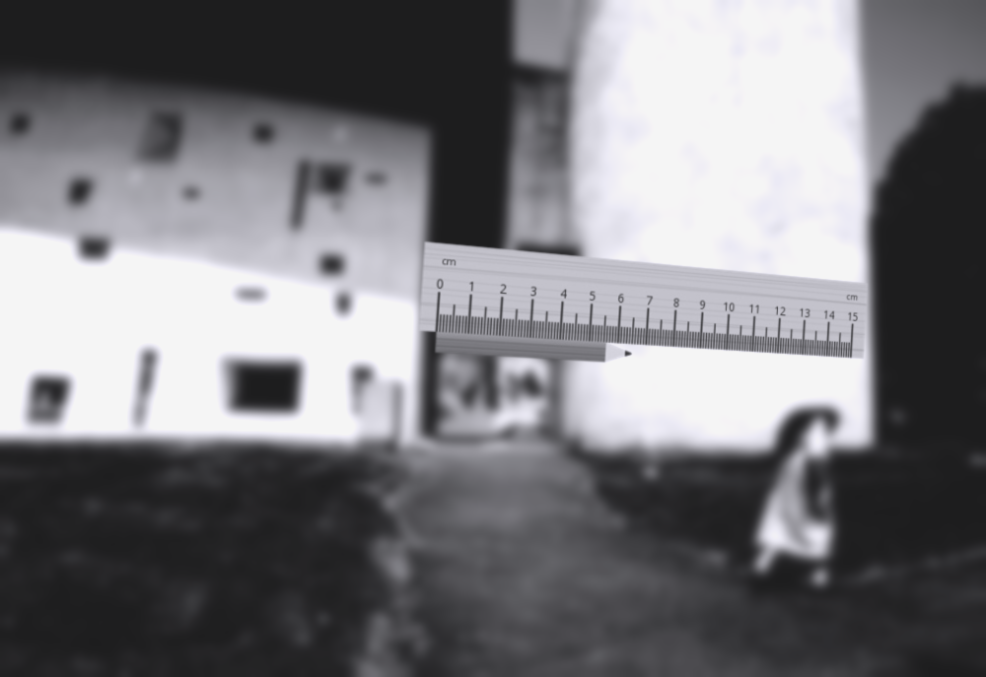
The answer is 6.5 cm
